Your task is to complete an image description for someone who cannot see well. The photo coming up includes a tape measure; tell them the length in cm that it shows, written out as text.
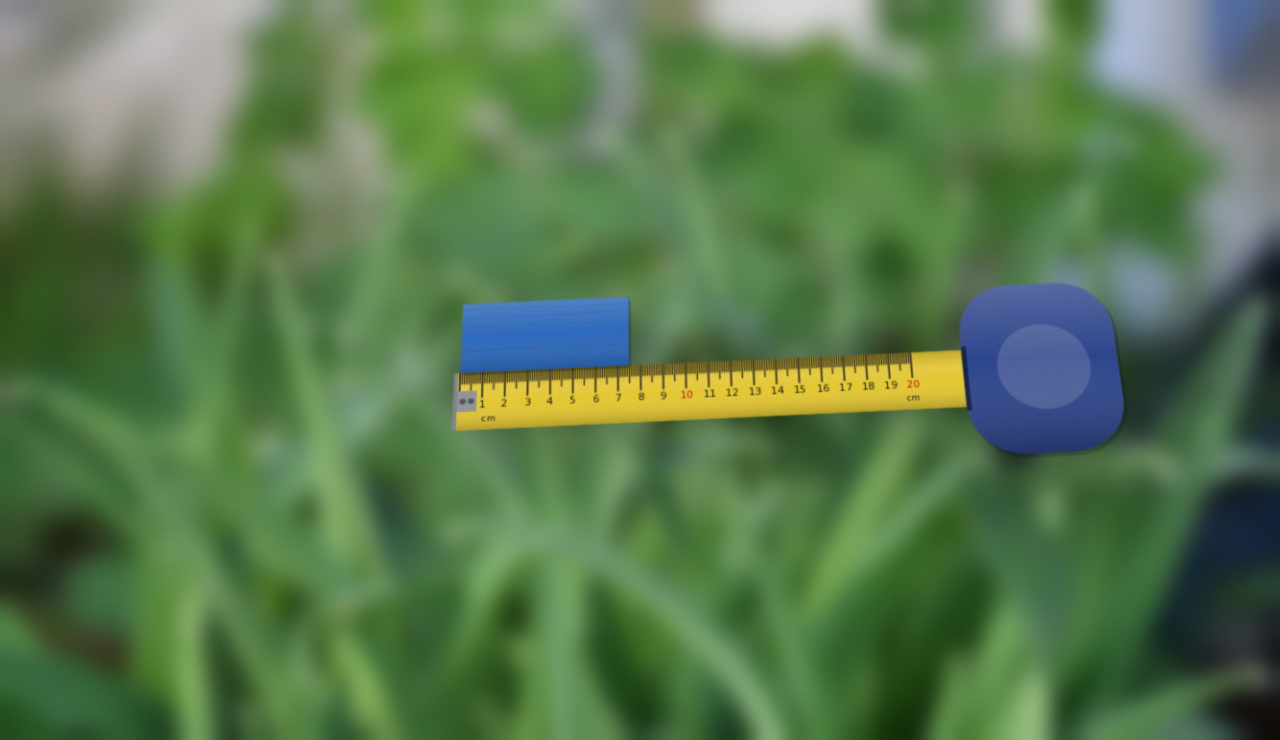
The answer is 7.5 cm
